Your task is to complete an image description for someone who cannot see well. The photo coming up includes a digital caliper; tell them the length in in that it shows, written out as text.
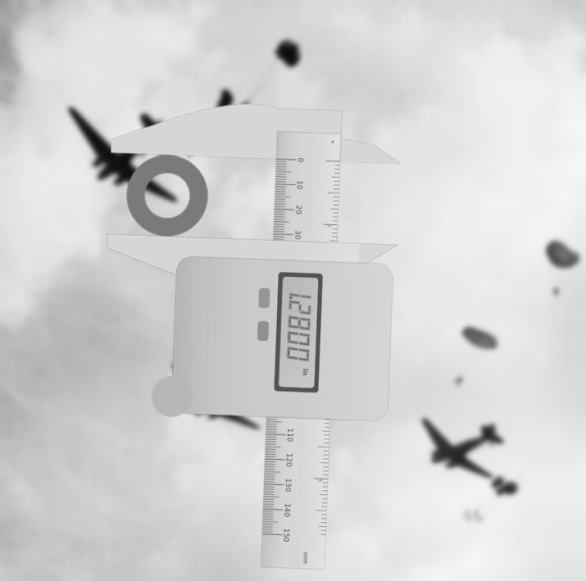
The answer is 1.2800 in
